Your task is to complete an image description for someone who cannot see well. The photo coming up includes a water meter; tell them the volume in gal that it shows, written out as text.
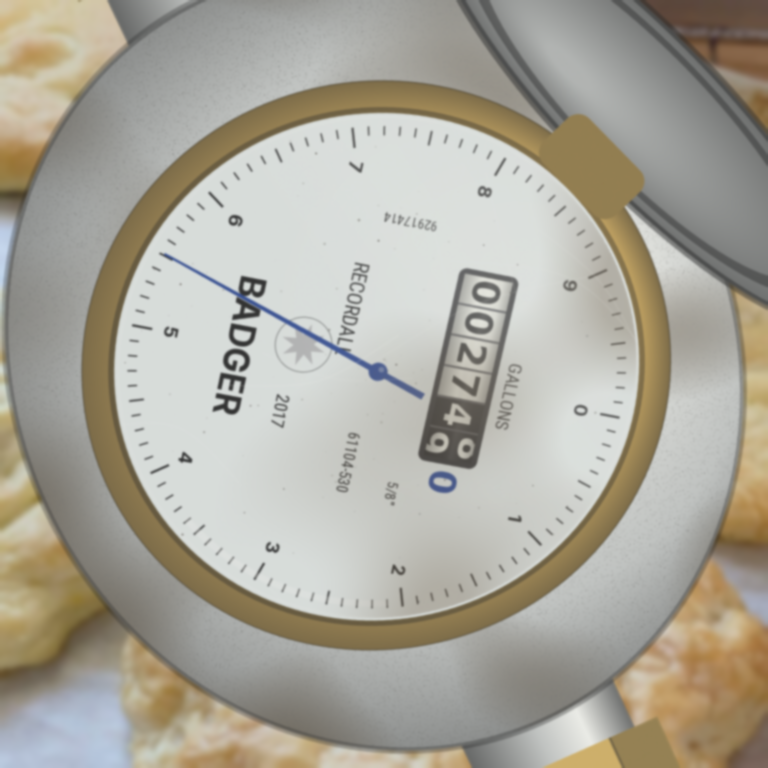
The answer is 27485.5 gal
